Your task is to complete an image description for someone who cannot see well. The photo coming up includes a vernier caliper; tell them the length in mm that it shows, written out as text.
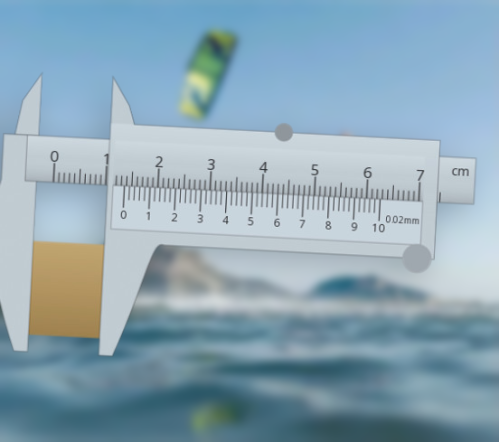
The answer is 13.6 mm
